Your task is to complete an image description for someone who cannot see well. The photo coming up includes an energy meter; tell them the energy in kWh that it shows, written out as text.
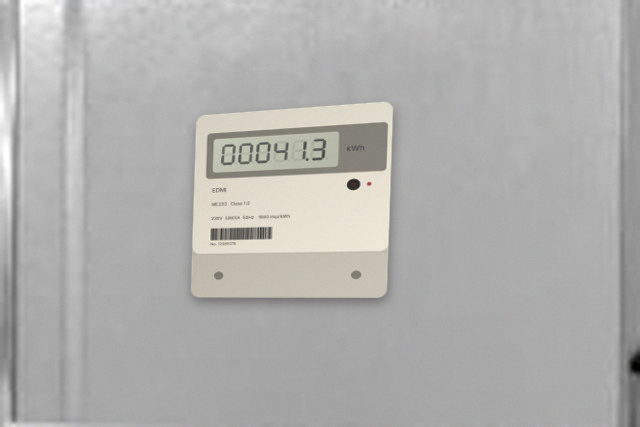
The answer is 41.3 kWh
